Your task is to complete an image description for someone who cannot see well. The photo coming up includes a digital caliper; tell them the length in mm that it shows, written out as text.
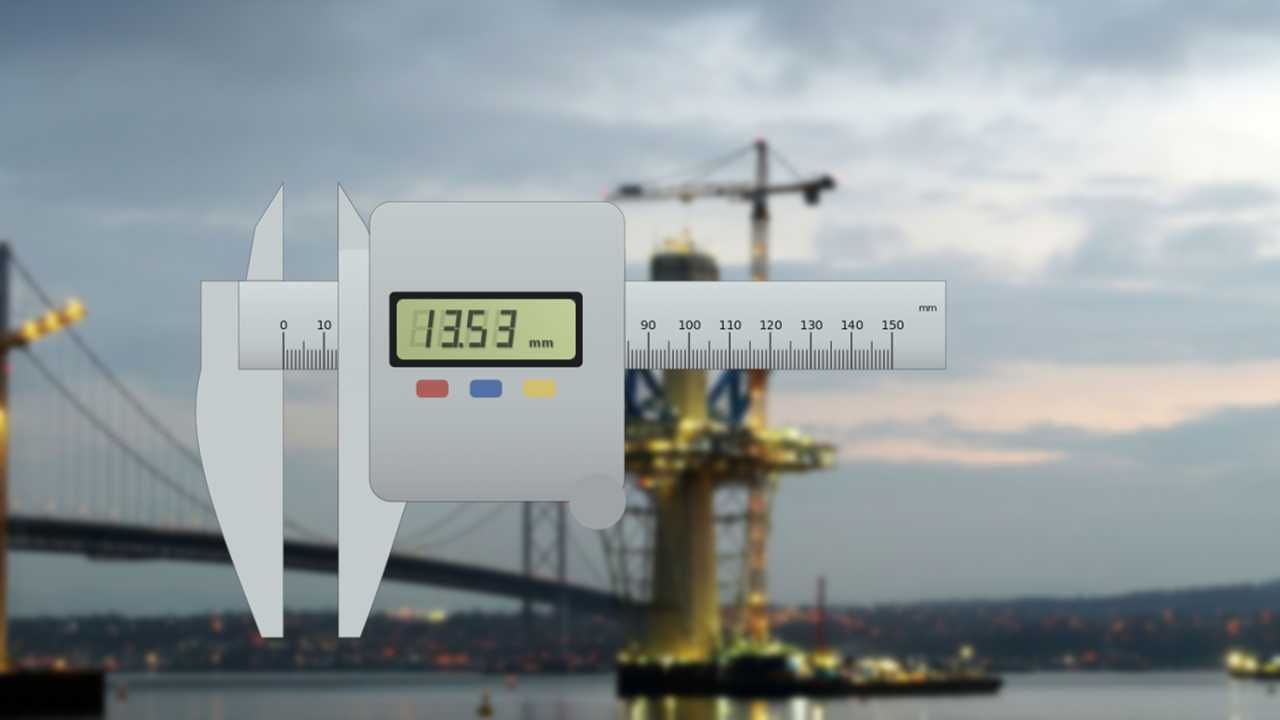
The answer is 13.53 mm
